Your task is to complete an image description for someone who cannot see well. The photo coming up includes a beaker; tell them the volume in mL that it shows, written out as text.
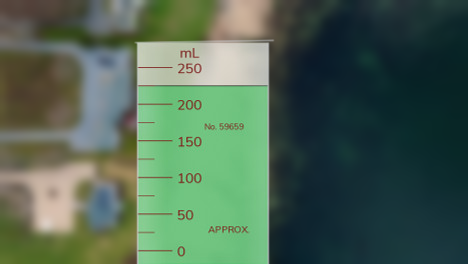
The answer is 225 mL
